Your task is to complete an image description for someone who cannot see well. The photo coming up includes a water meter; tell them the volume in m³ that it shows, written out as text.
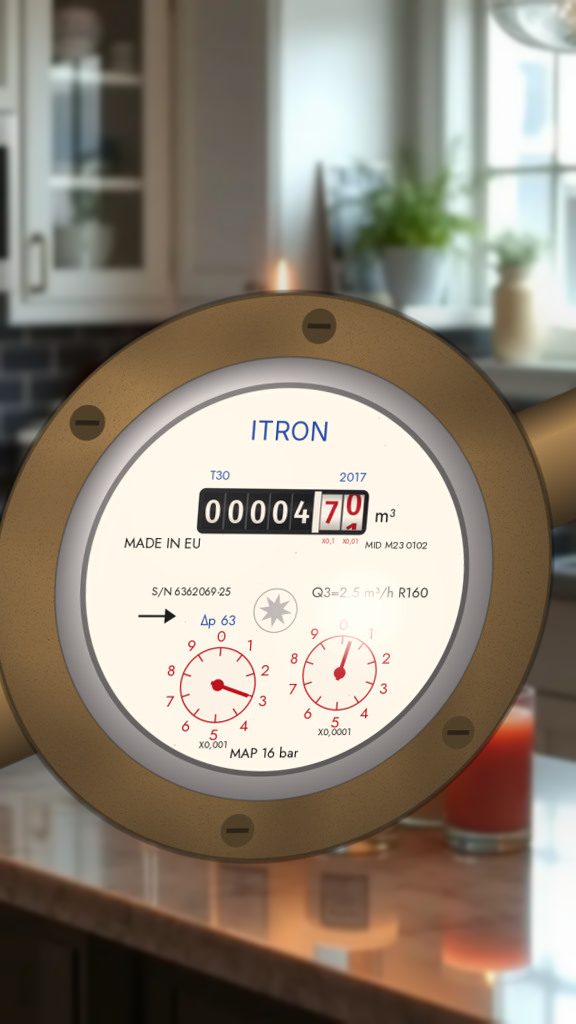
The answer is 4.7030 m³
